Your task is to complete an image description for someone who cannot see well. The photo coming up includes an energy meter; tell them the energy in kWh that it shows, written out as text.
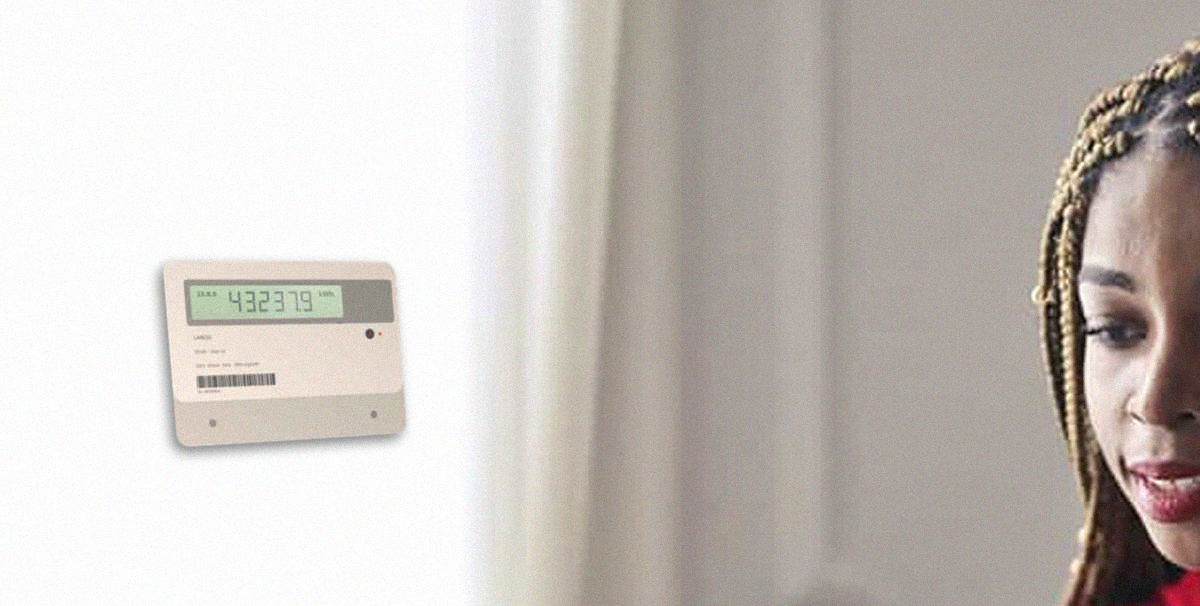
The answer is 43237.9 kWh
